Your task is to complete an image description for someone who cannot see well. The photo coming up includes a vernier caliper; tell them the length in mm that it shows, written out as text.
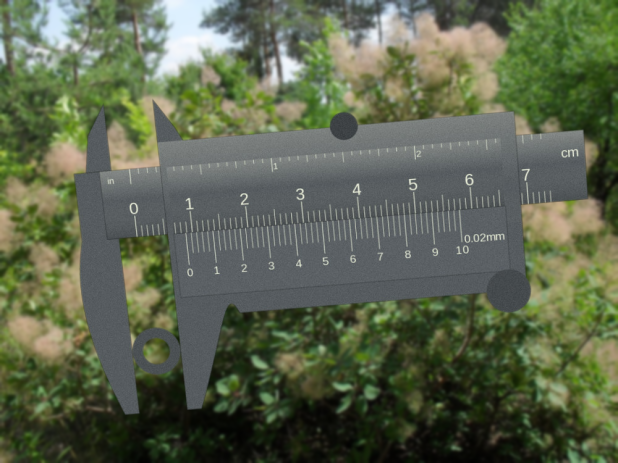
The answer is 8.8 mm
